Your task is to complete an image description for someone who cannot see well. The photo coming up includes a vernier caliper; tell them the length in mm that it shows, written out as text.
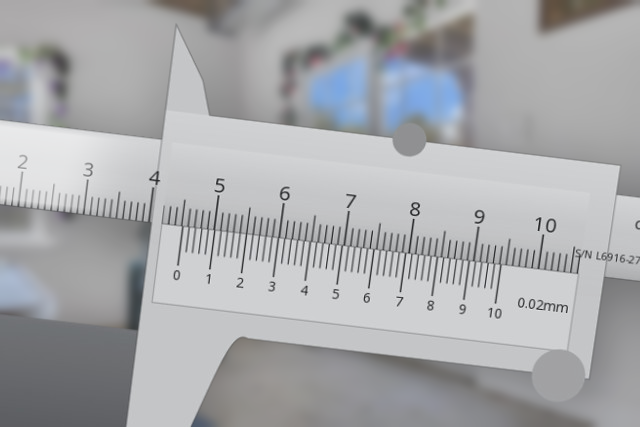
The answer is 45.2 mm
